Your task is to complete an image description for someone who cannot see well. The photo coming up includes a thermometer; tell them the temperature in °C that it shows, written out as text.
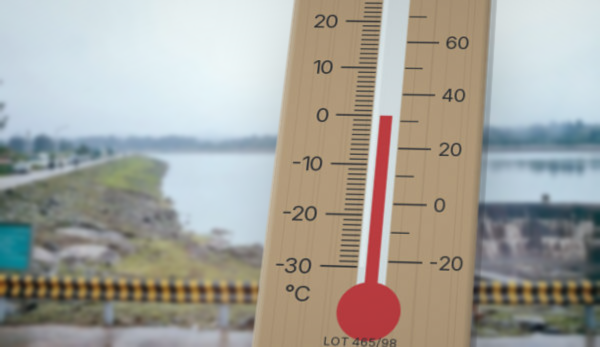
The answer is 0 °C
